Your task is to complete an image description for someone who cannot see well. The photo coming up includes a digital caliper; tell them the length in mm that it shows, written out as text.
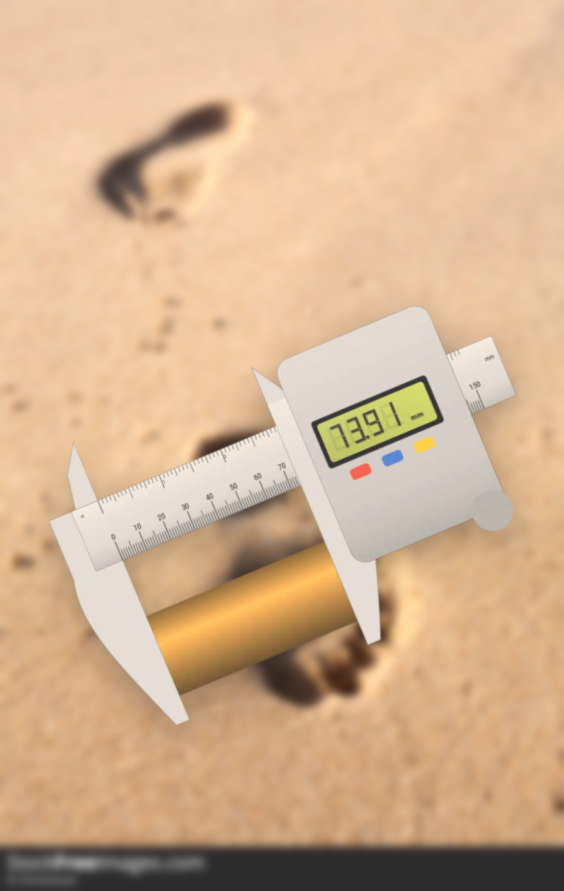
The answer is 73.91 mm
